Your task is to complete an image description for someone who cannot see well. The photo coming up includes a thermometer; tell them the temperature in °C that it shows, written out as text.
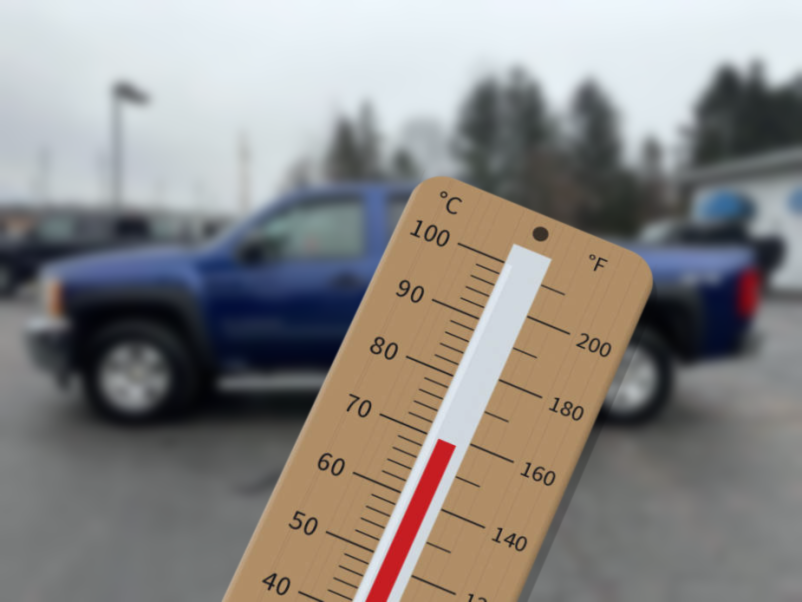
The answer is 70 °C
